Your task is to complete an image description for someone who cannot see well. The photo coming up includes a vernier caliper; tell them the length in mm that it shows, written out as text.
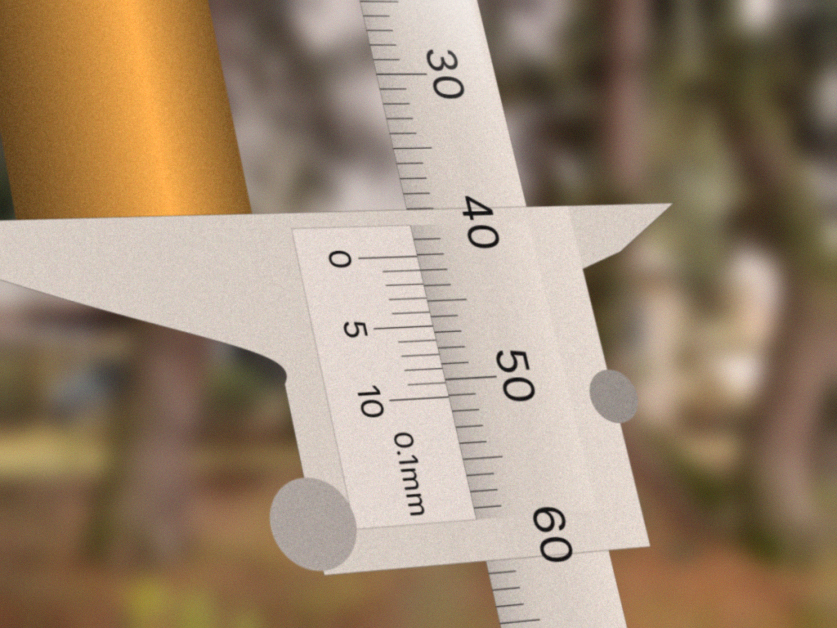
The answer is 42.1 mm
